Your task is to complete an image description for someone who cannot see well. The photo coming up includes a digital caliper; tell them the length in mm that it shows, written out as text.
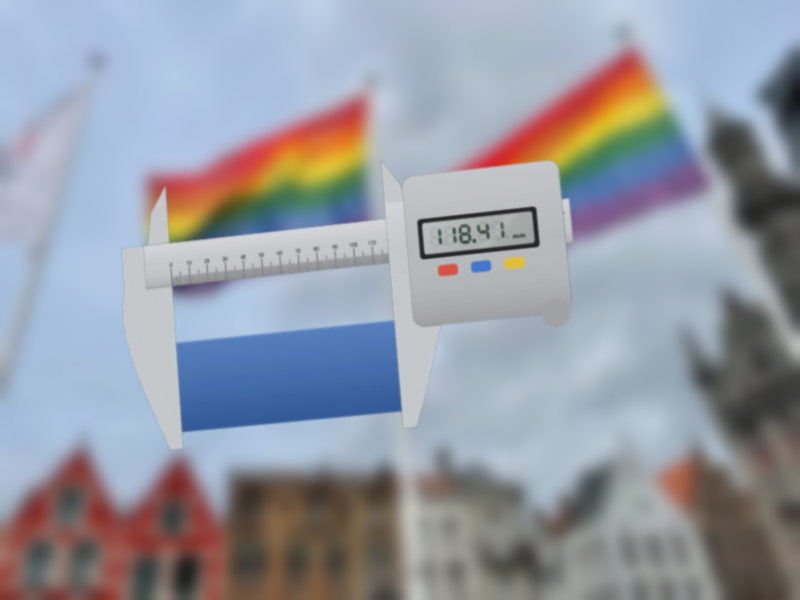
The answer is 118.41 mm
